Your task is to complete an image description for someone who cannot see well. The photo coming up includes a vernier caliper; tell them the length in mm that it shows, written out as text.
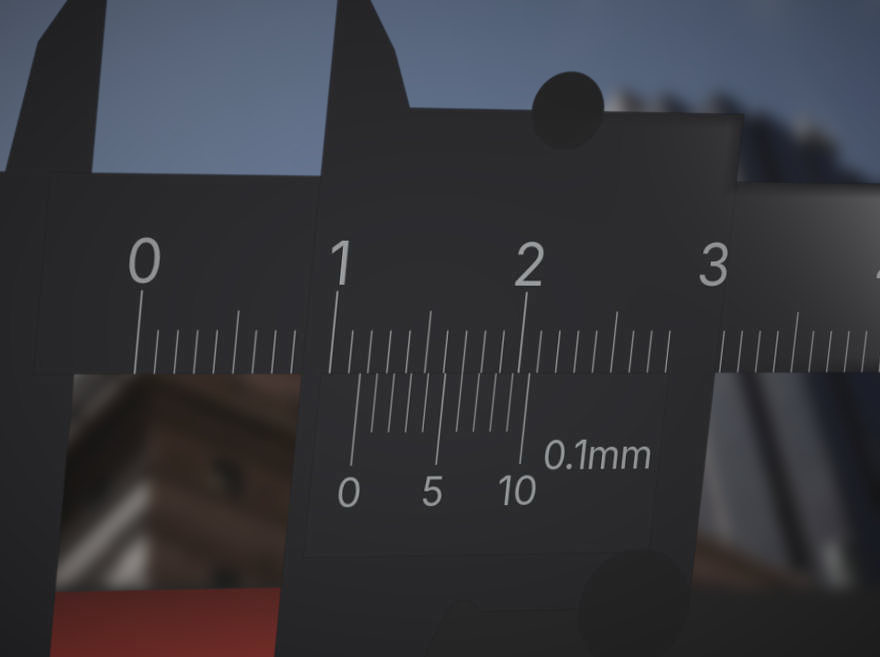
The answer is 11.6 mm
